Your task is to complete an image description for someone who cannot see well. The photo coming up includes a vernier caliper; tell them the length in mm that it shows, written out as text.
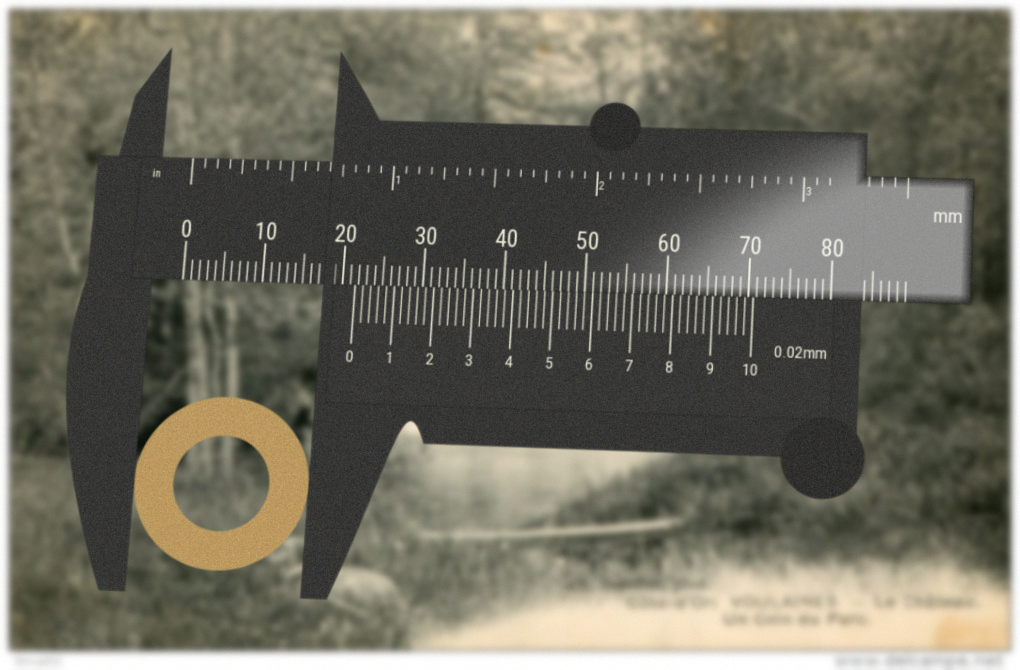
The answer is 21.6 mm
